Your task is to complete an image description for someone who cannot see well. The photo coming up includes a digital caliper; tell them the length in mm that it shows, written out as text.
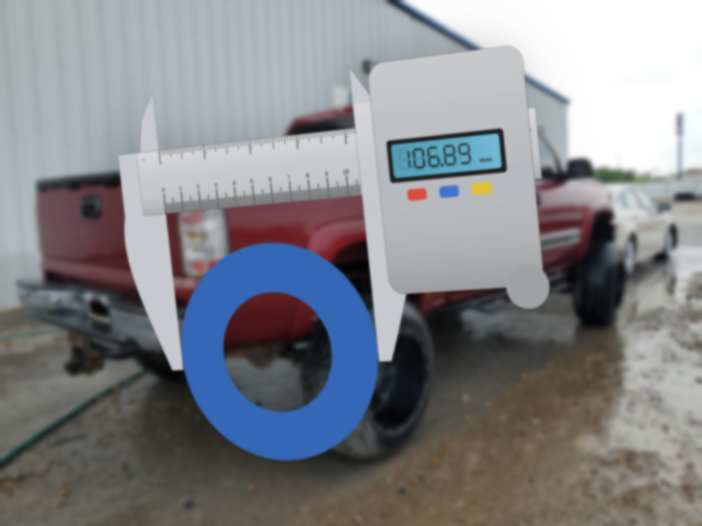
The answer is 106.89 mm
